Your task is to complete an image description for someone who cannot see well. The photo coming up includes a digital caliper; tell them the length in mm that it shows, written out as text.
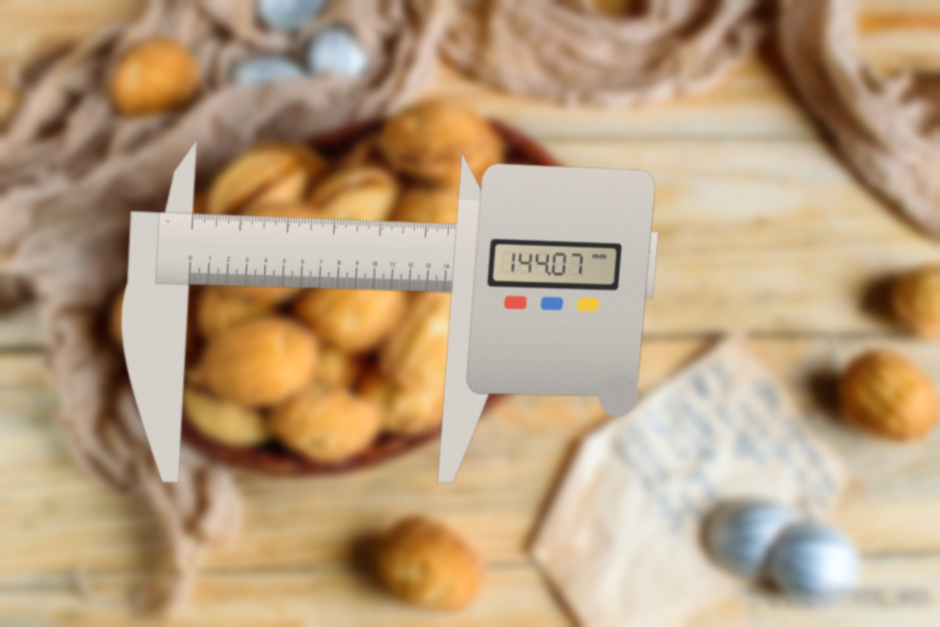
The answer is 144.07 mm
